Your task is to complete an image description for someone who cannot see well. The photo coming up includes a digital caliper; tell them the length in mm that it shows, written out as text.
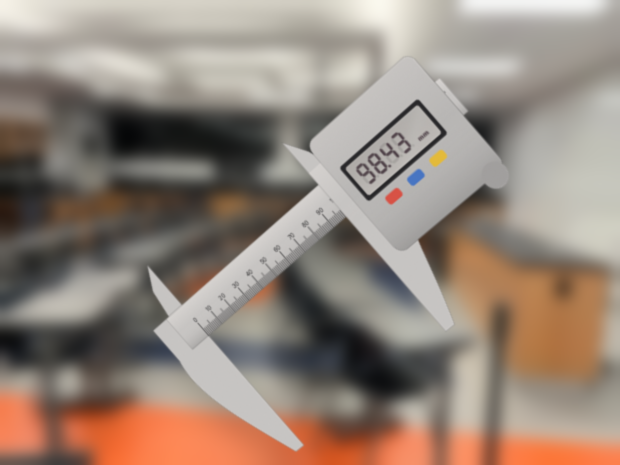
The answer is 98.43 mm
